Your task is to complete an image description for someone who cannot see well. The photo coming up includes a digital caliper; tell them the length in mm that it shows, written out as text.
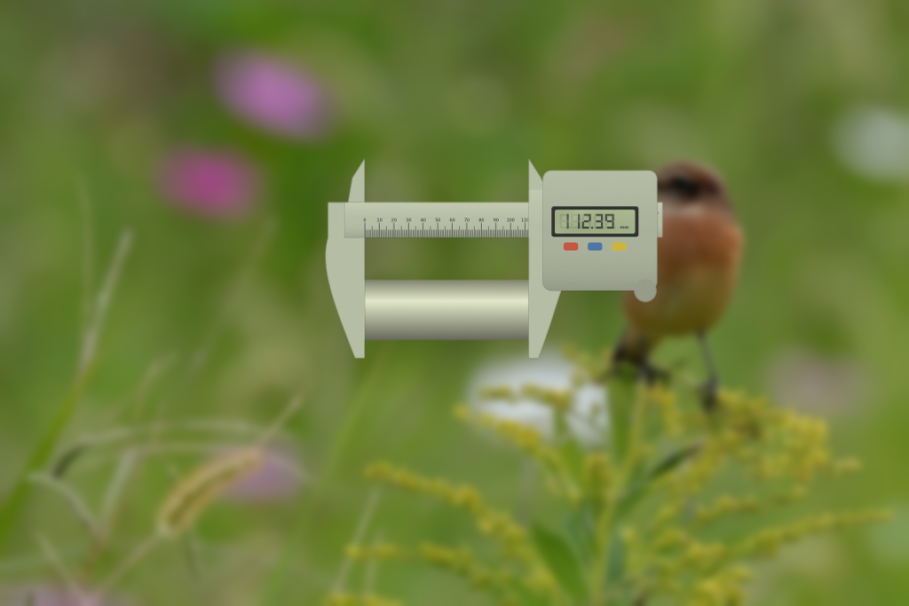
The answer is 112.39 mm
